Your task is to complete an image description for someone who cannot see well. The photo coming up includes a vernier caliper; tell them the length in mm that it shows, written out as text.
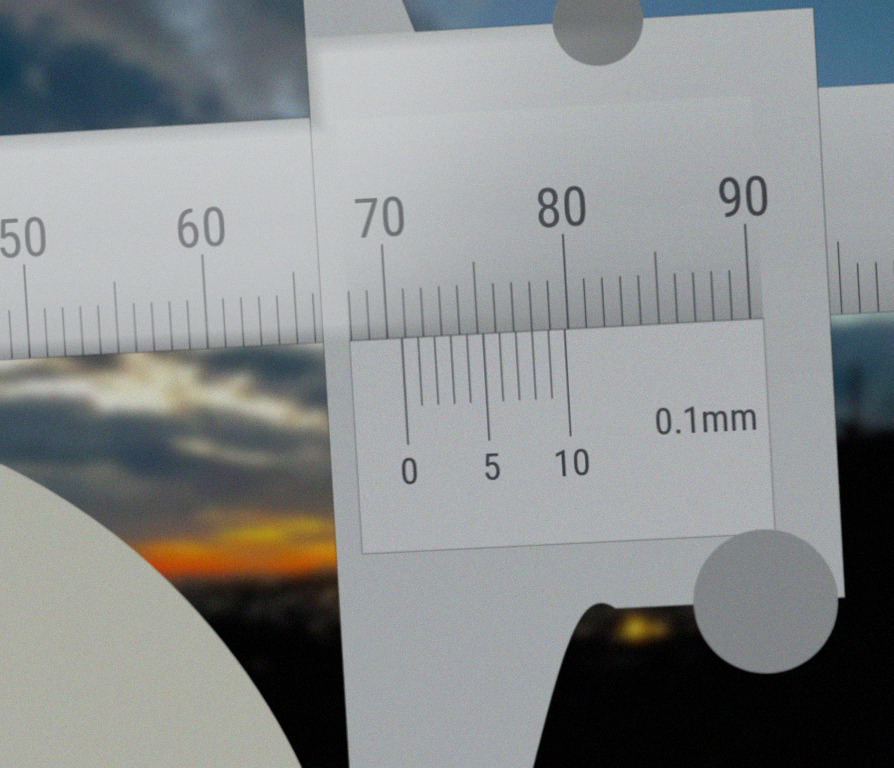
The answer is 70.8 mm
